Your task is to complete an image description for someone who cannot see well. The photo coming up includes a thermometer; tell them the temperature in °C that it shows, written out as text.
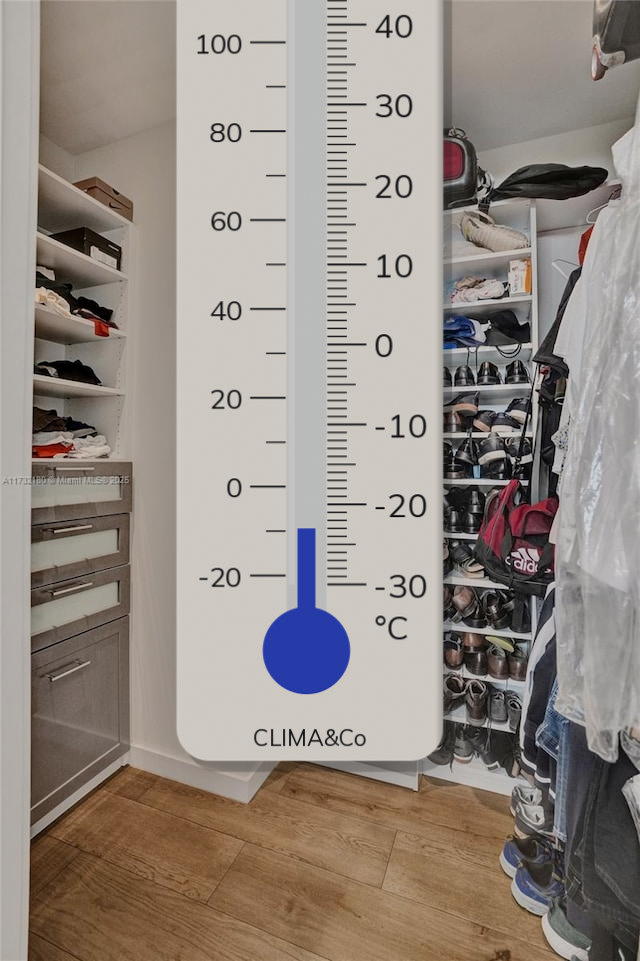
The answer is -23 °C
